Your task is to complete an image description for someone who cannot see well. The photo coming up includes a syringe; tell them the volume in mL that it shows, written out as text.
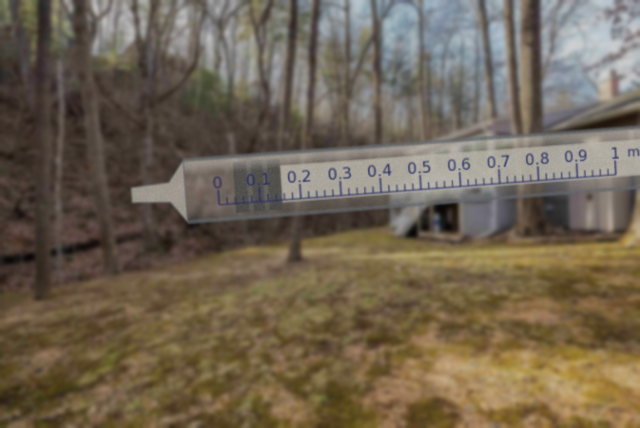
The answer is 0.04 mL
